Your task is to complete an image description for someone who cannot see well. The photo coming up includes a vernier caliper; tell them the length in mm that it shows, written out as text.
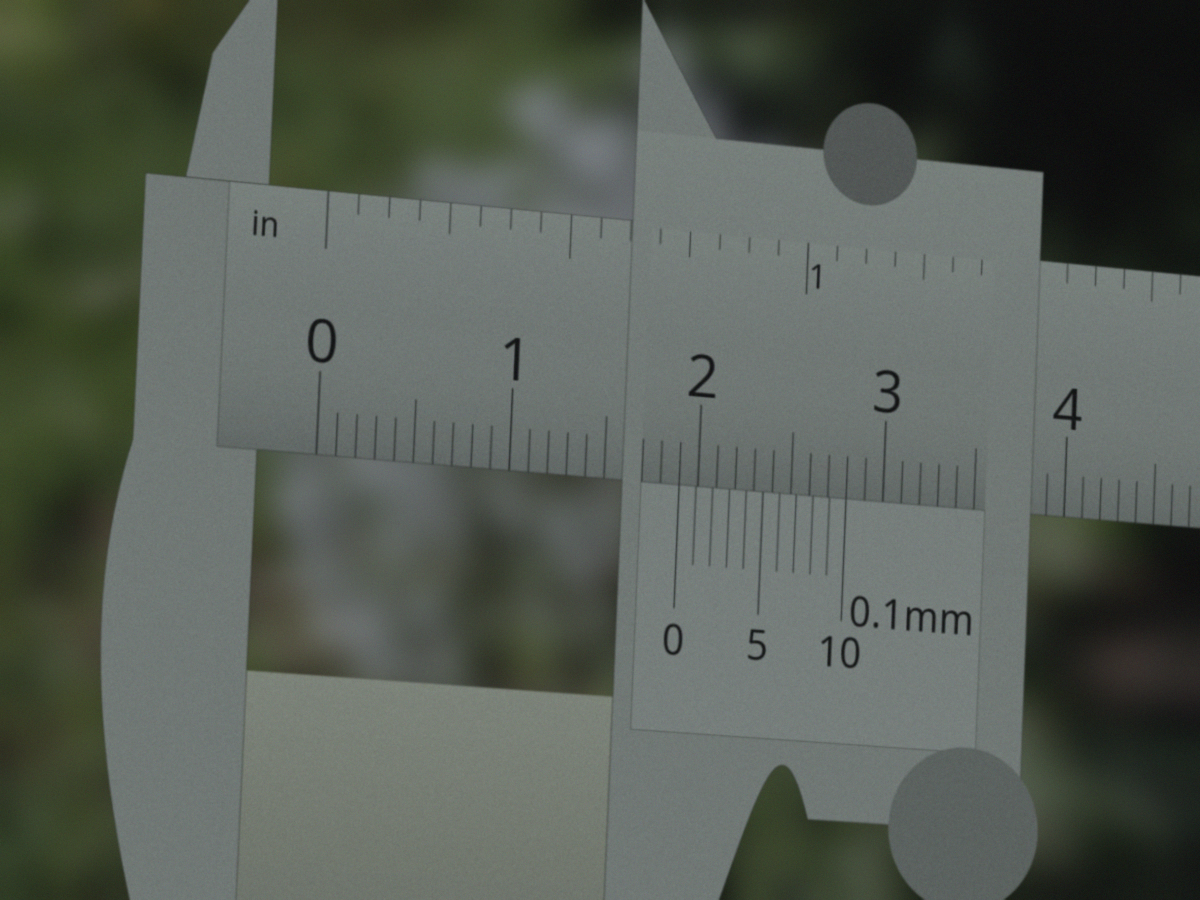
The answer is 19.0 mm
